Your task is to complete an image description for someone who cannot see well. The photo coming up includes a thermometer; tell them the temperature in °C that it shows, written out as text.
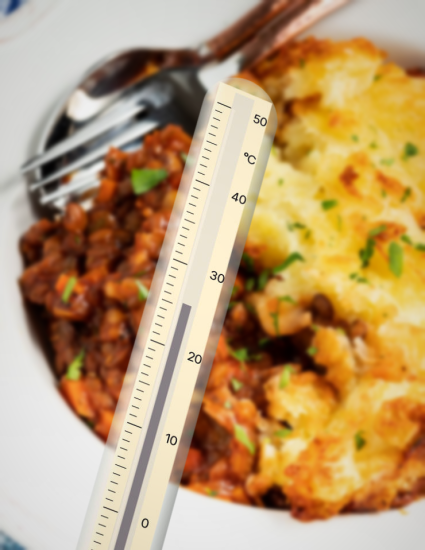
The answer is 25.5 °C
